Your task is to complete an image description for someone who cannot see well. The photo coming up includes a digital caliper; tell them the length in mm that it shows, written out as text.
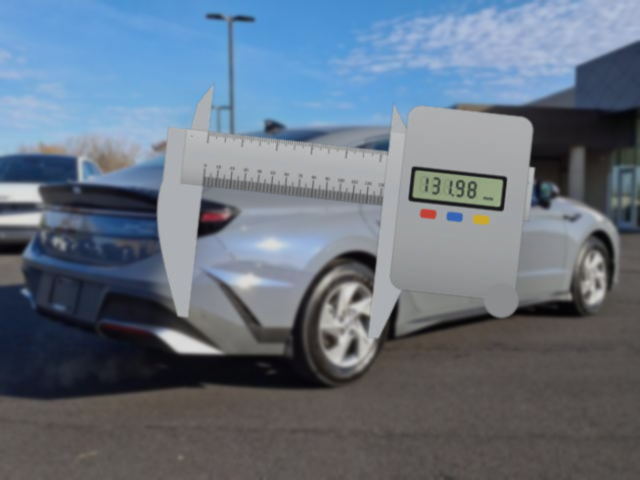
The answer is 131.98 mm
